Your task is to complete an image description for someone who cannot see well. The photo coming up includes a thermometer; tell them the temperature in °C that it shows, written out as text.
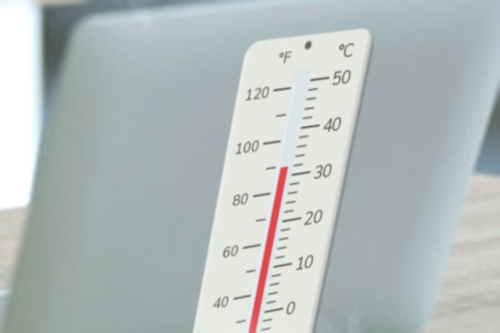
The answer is 32 °C
